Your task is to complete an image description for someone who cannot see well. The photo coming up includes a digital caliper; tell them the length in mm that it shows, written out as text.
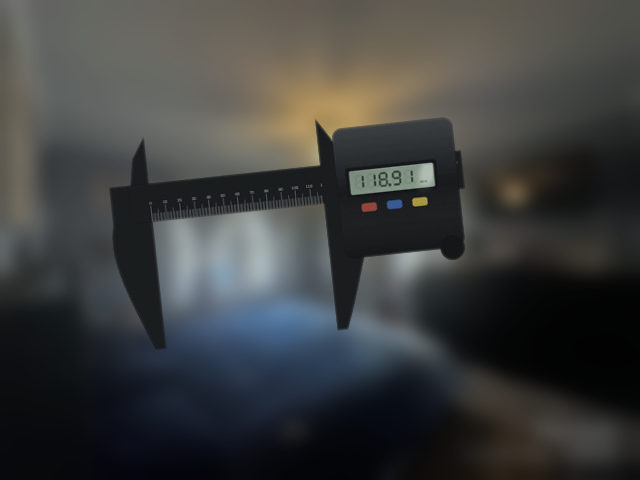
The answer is 118.91 mm
